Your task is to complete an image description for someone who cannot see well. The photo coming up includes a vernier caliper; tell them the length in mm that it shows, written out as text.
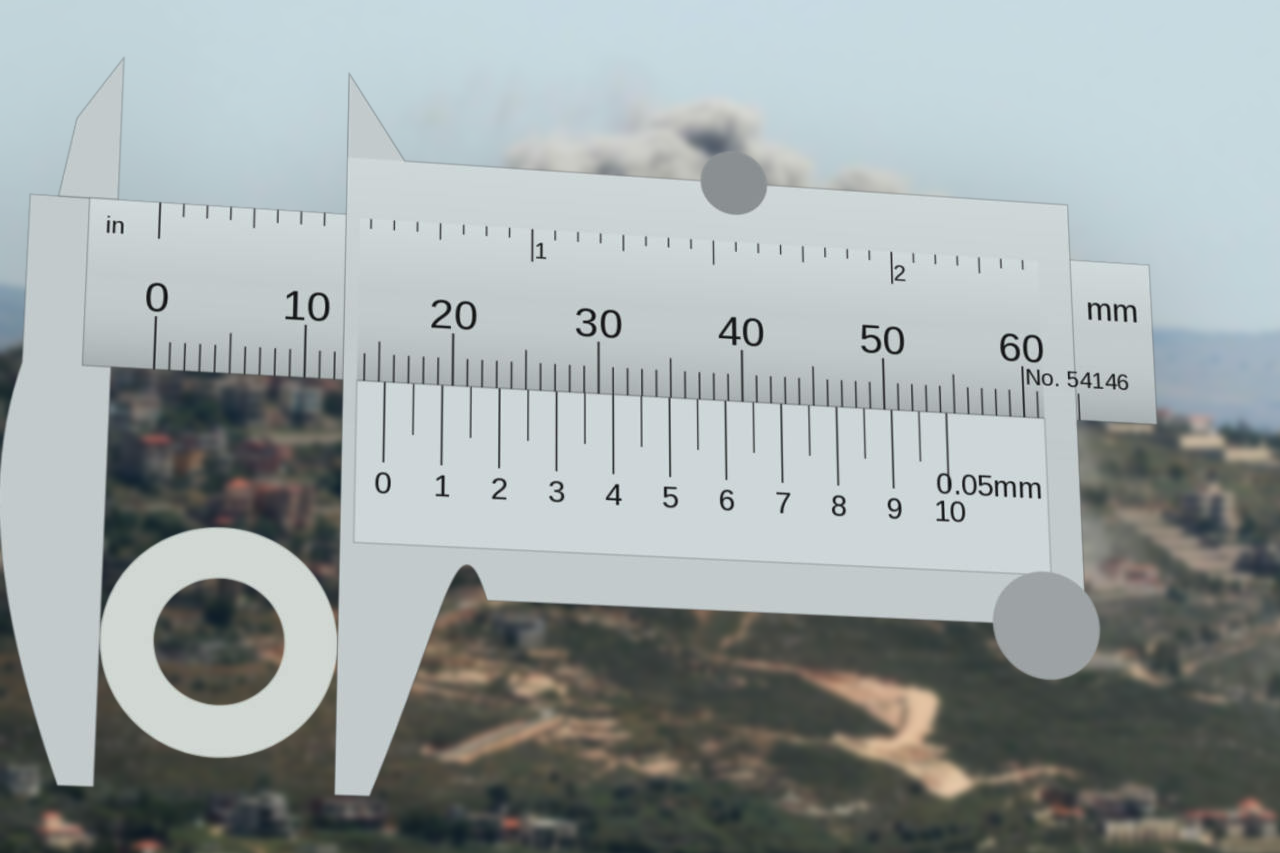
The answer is 15.4 mm
